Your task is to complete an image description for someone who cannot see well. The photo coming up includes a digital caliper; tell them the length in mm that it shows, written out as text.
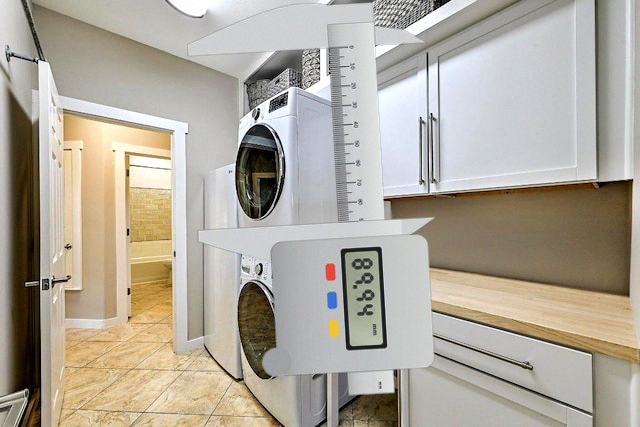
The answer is 89.94 mm
